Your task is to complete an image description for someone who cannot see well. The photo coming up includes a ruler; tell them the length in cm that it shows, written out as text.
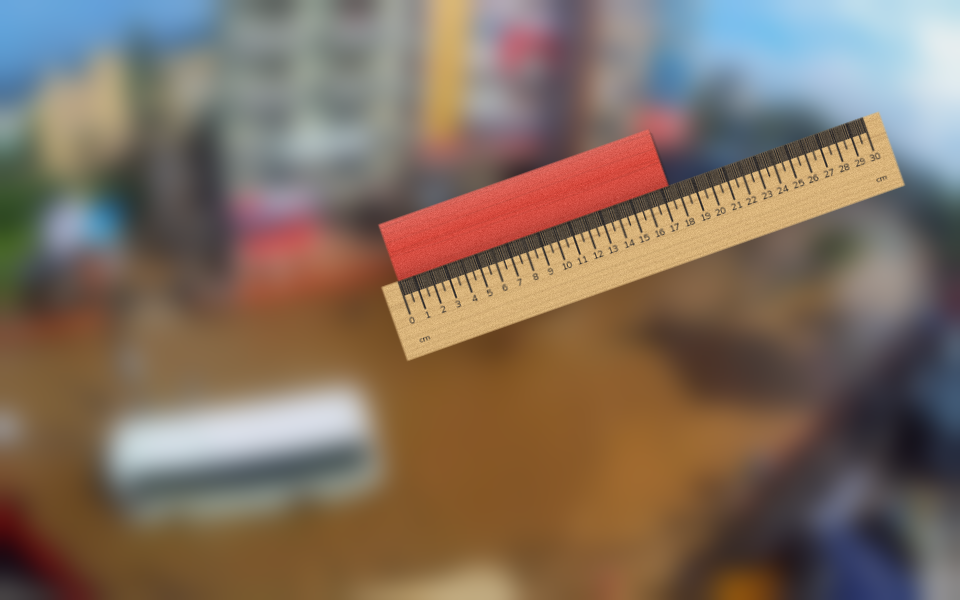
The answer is 17.5 cm
